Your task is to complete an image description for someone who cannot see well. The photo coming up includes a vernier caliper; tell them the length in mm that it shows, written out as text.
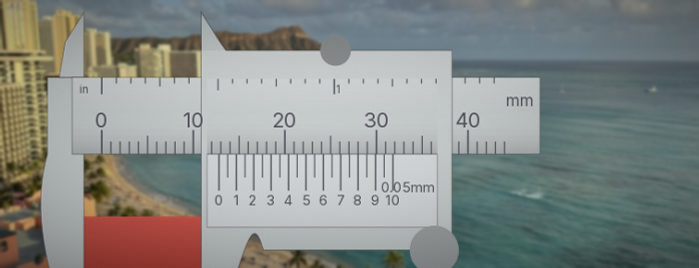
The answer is 12.8 mm
